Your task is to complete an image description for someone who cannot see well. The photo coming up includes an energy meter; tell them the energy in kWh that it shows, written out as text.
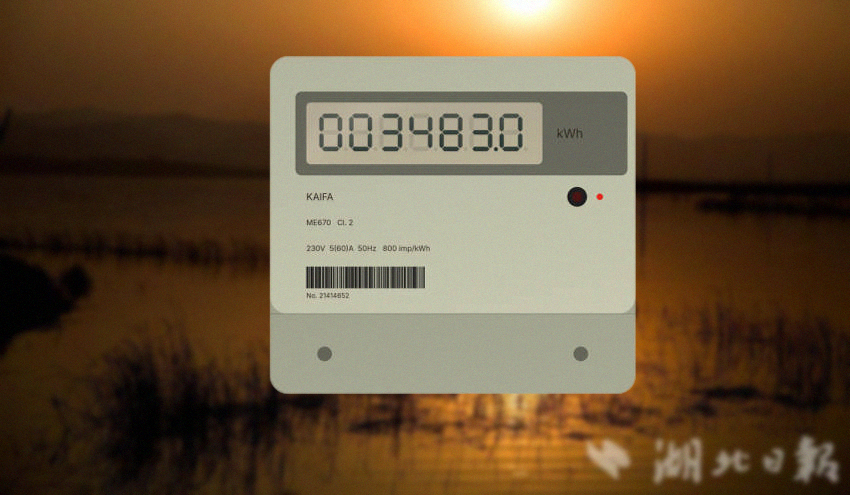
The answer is 3483.0 kWh
